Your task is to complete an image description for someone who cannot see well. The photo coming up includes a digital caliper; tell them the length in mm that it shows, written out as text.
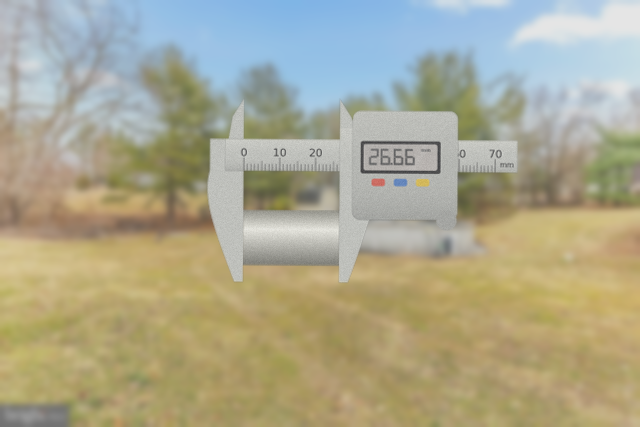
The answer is 26.66 mm
